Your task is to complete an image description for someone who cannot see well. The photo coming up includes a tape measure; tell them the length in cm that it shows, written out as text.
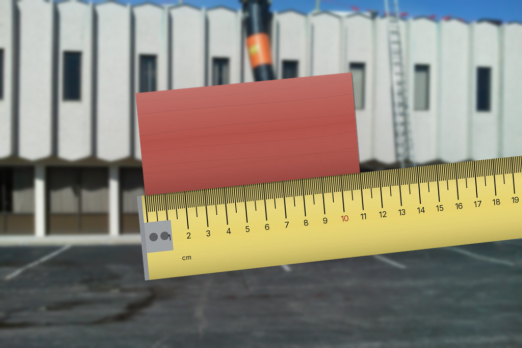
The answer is 11 cm
